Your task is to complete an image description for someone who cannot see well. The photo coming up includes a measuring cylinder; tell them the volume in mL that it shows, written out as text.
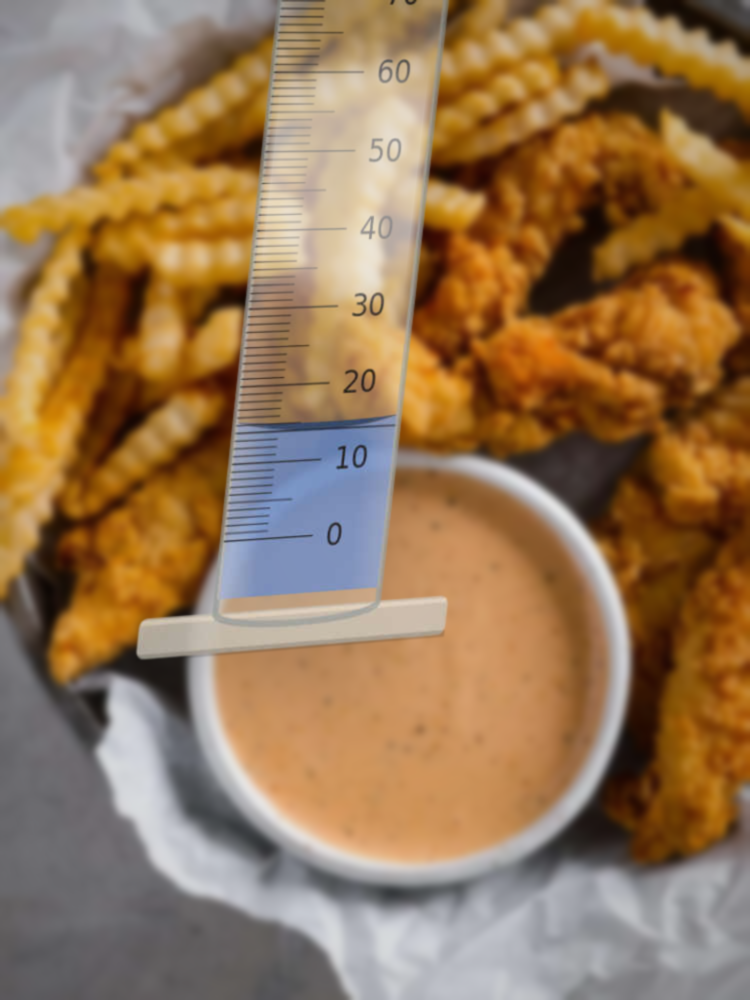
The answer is 14 mL
